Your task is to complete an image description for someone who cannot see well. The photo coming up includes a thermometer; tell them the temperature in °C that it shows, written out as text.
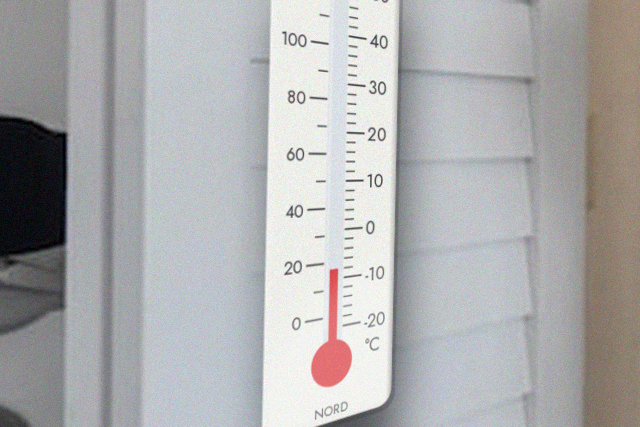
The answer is -8 °C
